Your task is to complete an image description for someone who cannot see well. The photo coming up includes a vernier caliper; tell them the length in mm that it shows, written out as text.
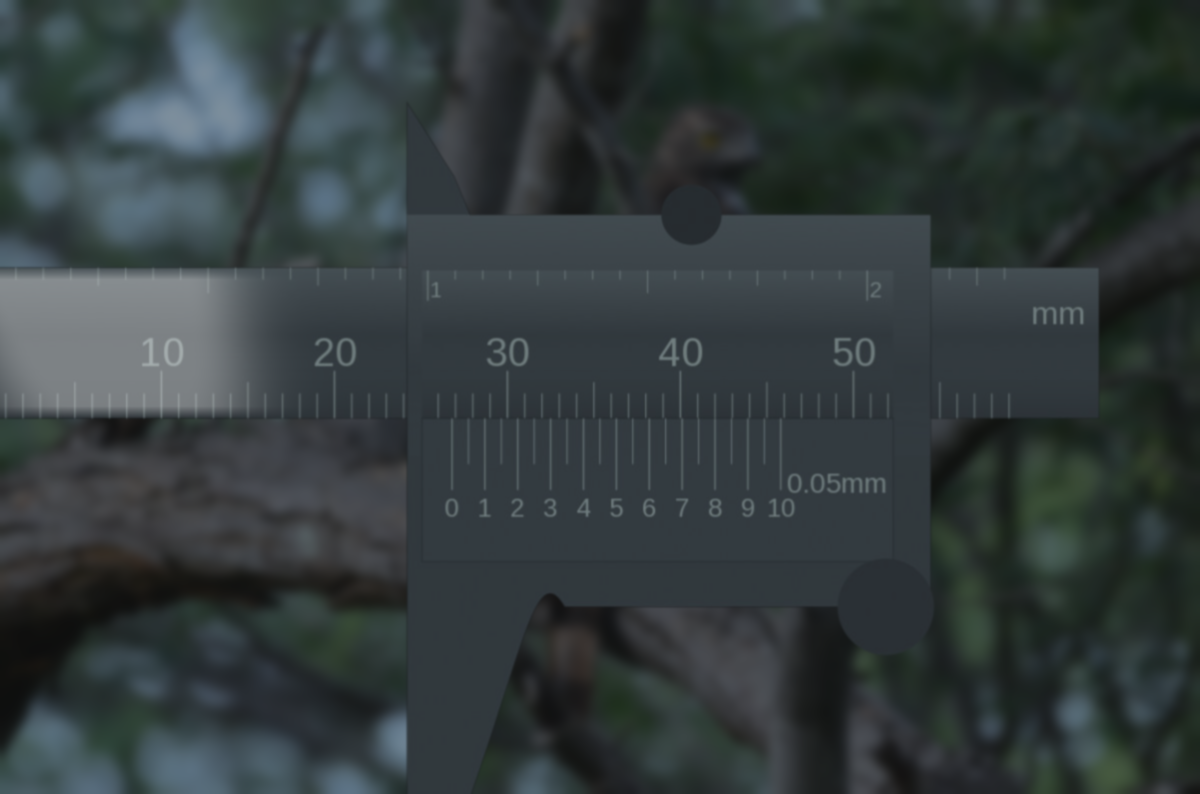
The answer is 26.8 mm
